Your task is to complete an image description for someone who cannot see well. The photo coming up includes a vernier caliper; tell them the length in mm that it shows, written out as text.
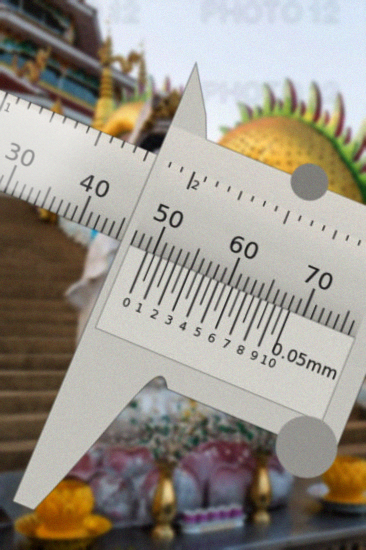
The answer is 49.2 mm
